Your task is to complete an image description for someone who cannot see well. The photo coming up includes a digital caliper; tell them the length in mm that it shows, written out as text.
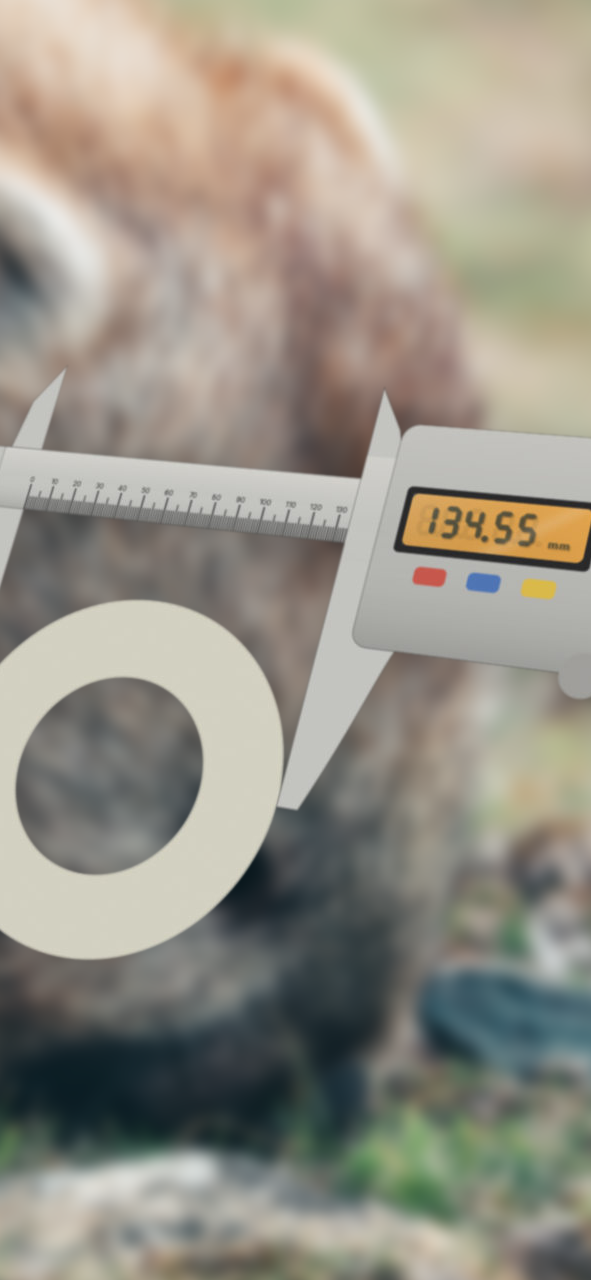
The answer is 134.55 mm
